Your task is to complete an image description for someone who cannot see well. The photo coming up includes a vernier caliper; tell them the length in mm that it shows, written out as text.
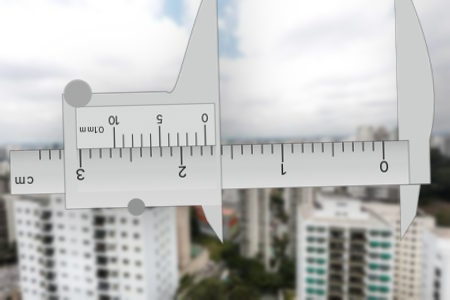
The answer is 17.6 mm
